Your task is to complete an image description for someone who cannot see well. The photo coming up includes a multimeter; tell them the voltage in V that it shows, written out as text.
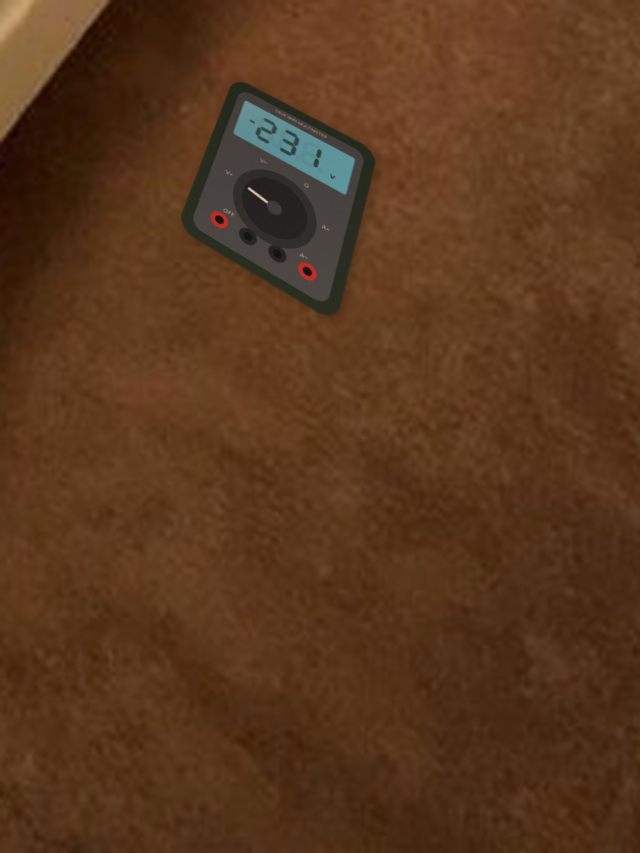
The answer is -231 V
